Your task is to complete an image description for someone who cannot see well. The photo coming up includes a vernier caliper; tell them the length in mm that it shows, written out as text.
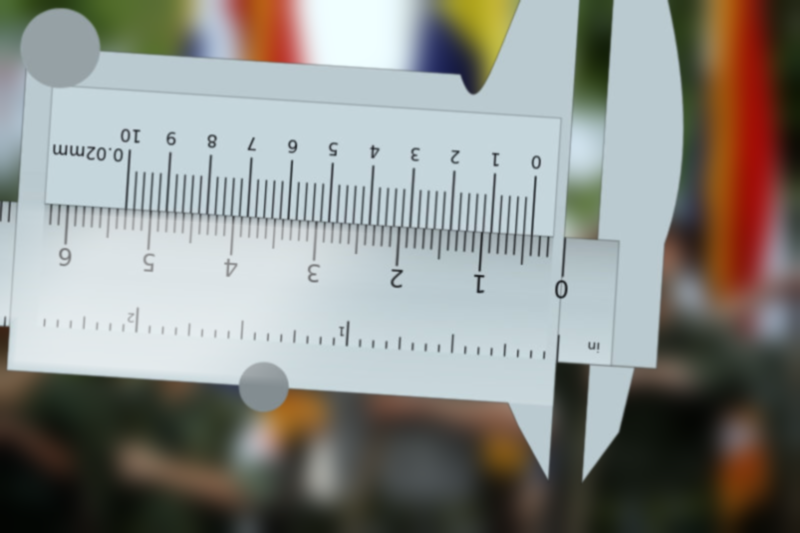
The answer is 4.0 mm
